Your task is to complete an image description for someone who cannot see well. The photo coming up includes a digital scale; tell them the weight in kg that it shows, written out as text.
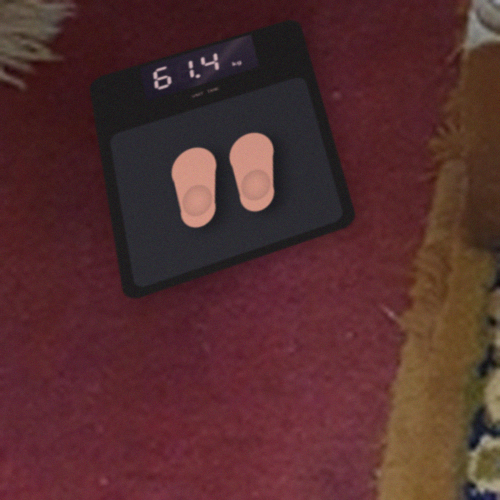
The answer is 61.4 kg
